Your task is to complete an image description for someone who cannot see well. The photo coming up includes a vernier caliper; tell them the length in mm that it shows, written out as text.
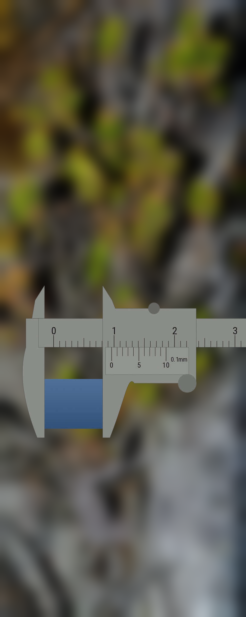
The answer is 9.6 mm
